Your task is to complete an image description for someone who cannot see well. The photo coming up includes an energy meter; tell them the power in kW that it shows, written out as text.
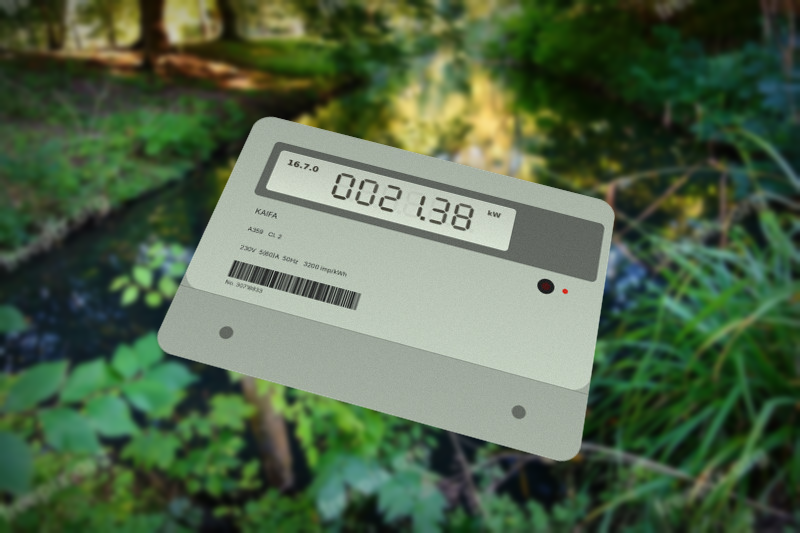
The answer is 21.38 kW
